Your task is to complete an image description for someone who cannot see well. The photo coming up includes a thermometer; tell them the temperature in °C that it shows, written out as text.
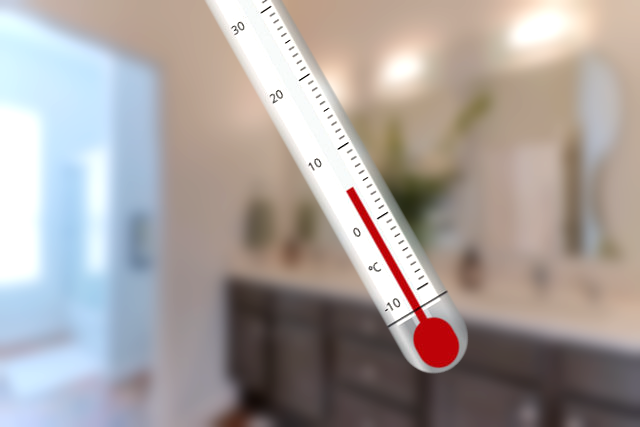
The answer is 5 °C
